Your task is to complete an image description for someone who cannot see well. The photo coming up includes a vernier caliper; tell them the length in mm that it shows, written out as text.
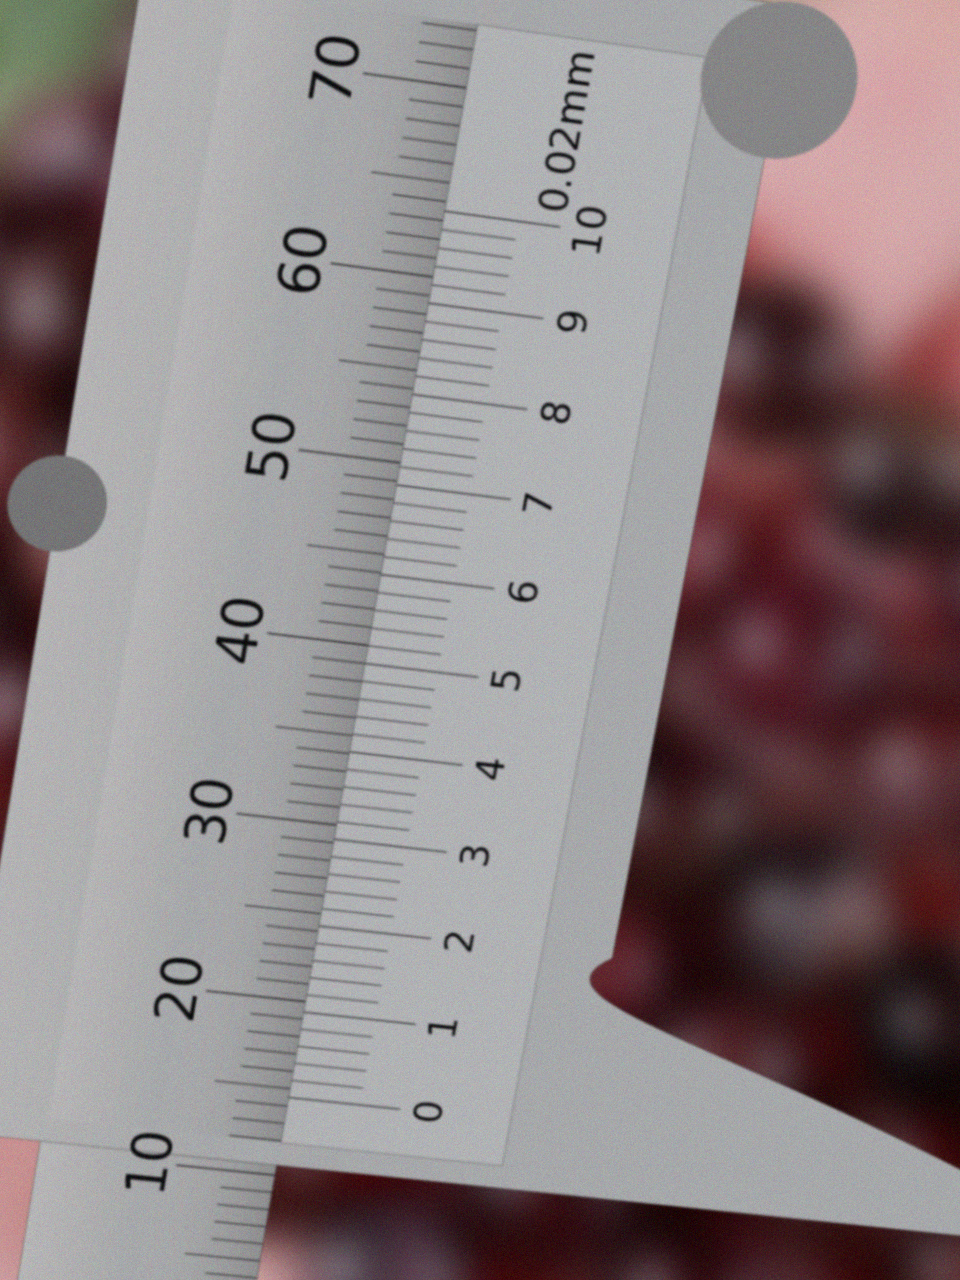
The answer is 14.5 mm
